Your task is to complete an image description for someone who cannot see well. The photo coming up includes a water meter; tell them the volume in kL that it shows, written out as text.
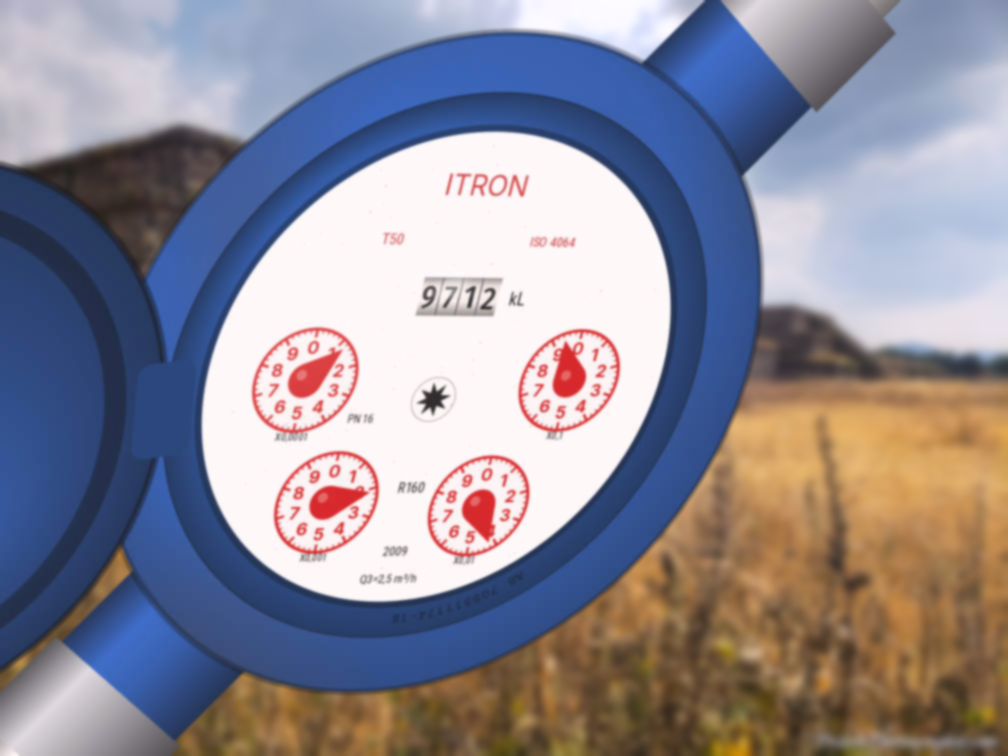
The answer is 9711.9421 kL
